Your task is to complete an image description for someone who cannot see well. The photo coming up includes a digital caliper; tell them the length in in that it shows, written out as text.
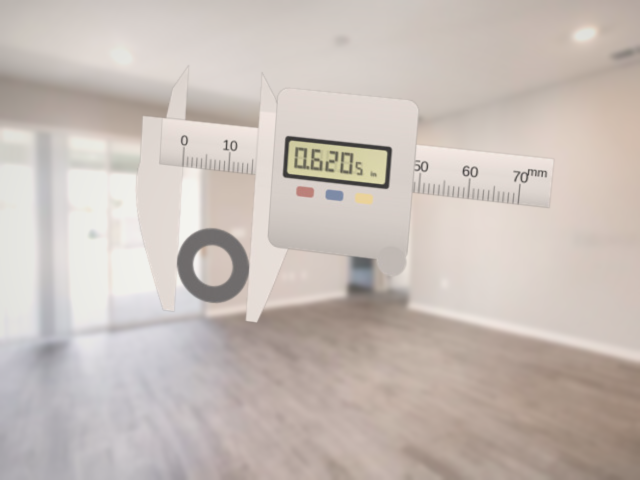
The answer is 0.6205 in
